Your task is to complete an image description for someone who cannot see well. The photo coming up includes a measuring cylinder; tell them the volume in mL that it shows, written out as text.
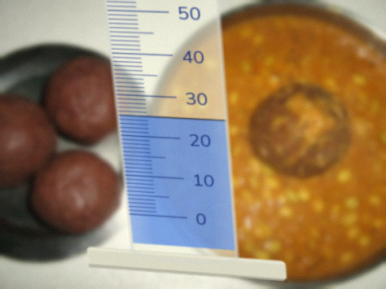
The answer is 25 mL
